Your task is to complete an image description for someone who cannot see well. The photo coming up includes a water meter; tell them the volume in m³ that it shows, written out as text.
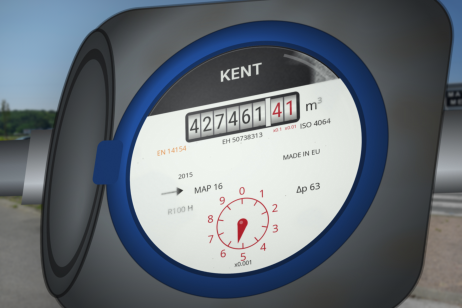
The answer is 427461.415 m³
